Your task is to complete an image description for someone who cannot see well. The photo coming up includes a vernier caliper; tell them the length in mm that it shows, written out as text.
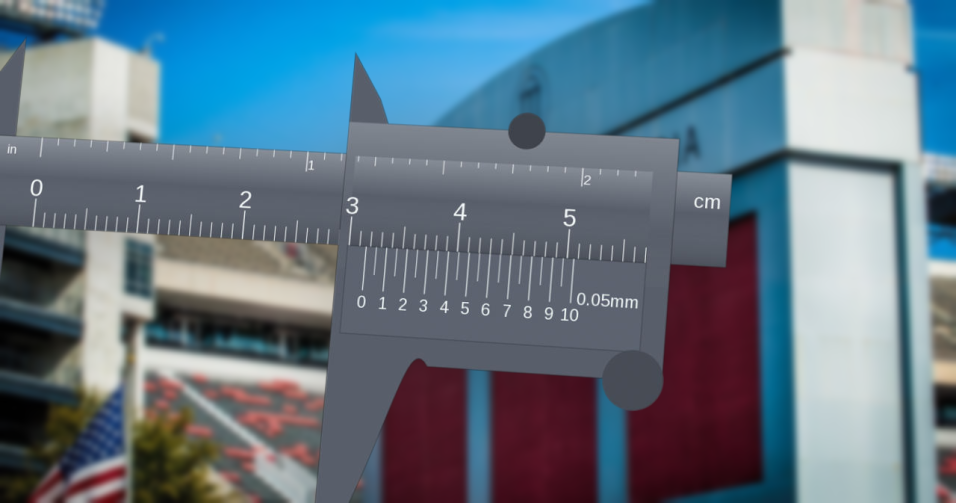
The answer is 31.6 mm
